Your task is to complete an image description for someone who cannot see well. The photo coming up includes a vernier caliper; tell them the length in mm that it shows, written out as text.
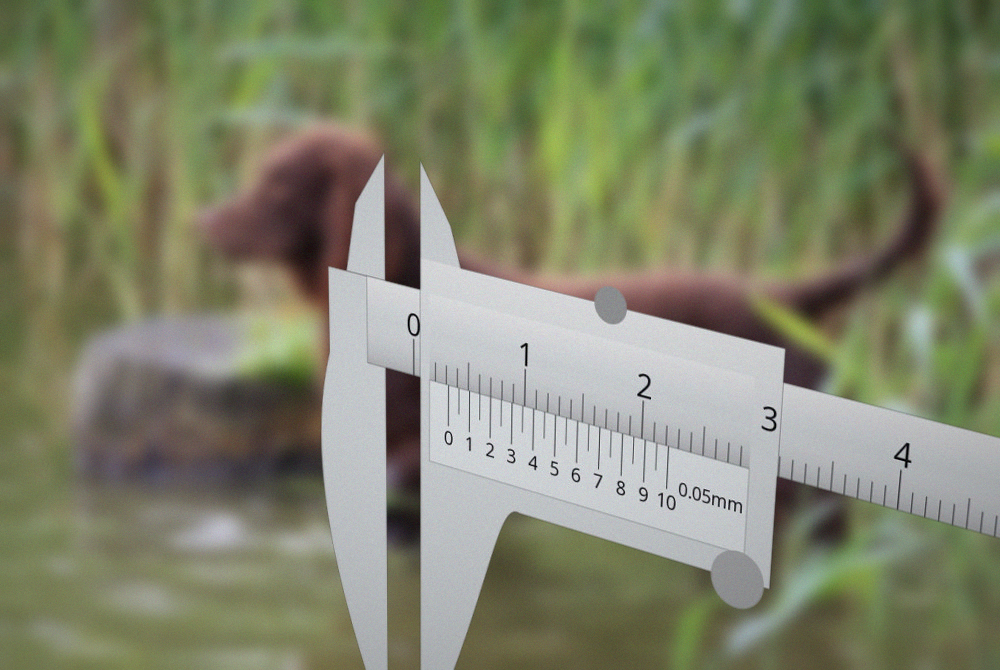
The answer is 3.2 mm
